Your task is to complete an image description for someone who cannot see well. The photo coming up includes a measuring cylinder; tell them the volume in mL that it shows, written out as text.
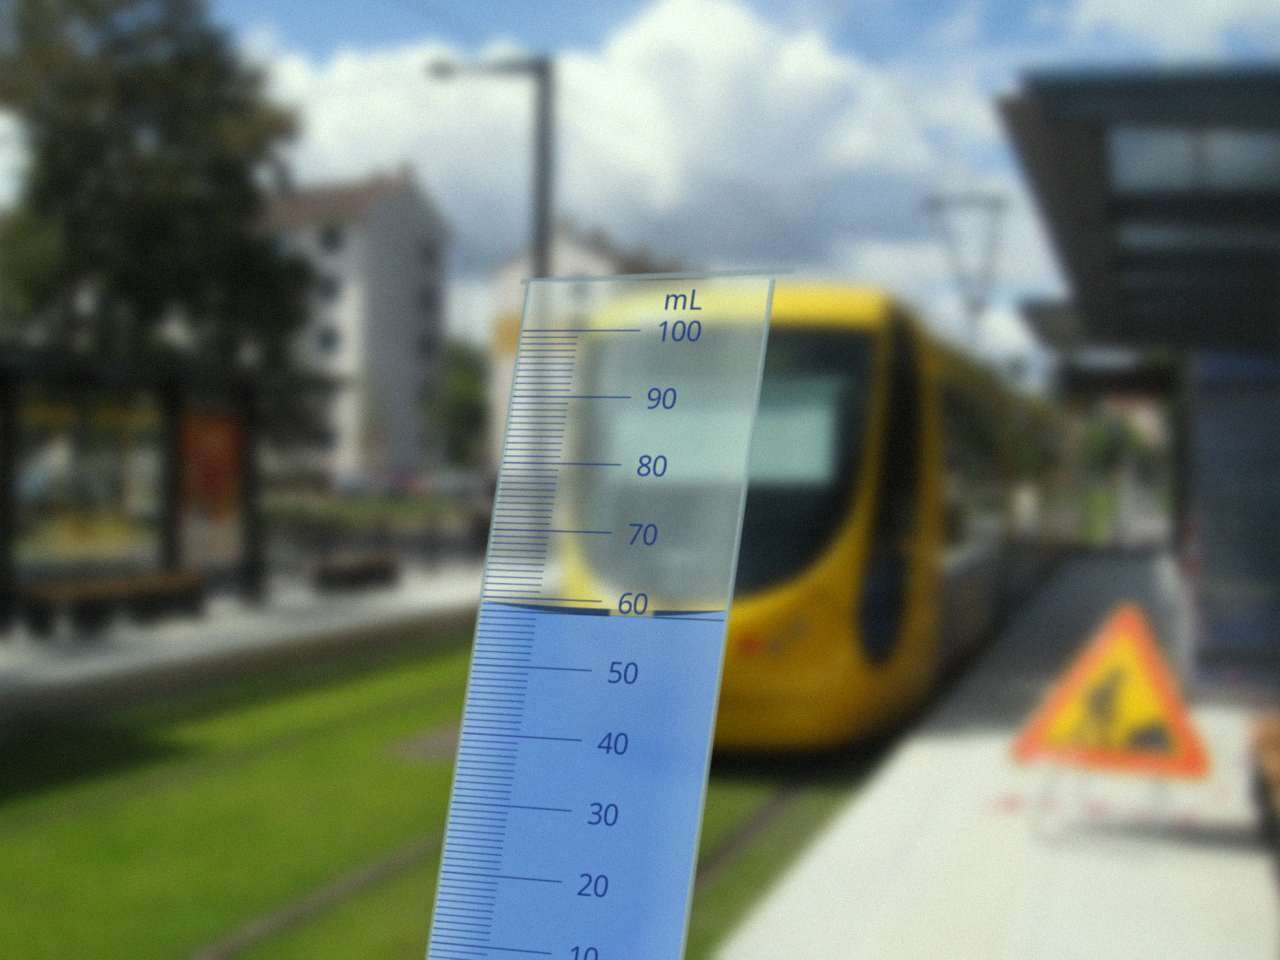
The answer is 58 mL
